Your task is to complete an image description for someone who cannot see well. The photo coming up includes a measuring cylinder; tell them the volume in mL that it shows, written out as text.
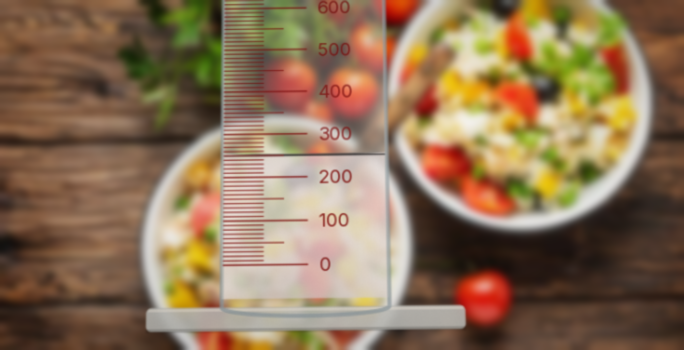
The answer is 250 mL
